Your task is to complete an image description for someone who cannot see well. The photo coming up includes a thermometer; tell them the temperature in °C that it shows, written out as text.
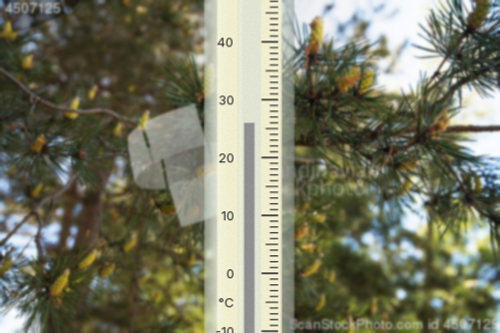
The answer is 26 °C
